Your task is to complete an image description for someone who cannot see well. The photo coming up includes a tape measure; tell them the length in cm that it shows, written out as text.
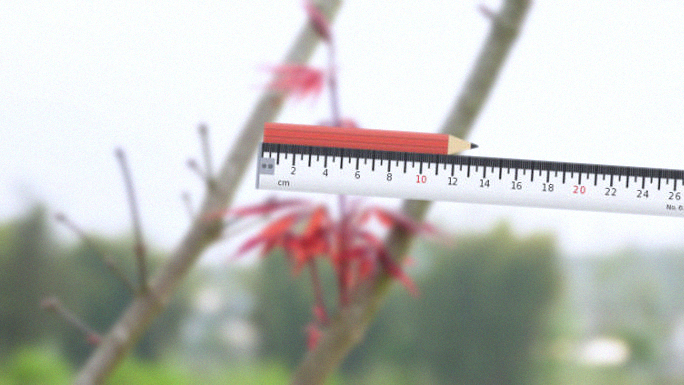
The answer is 13.5 cm
